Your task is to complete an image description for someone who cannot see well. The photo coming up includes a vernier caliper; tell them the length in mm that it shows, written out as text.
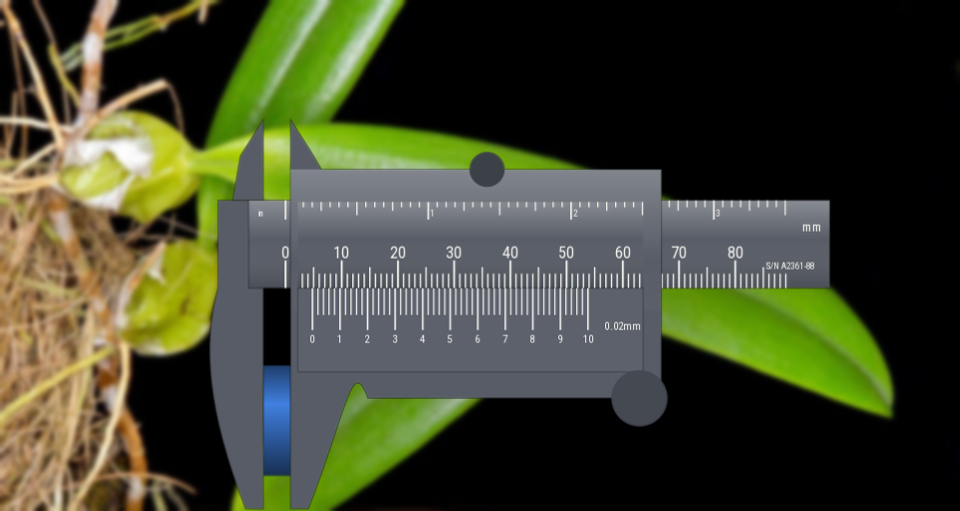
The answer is 4.8 mm
